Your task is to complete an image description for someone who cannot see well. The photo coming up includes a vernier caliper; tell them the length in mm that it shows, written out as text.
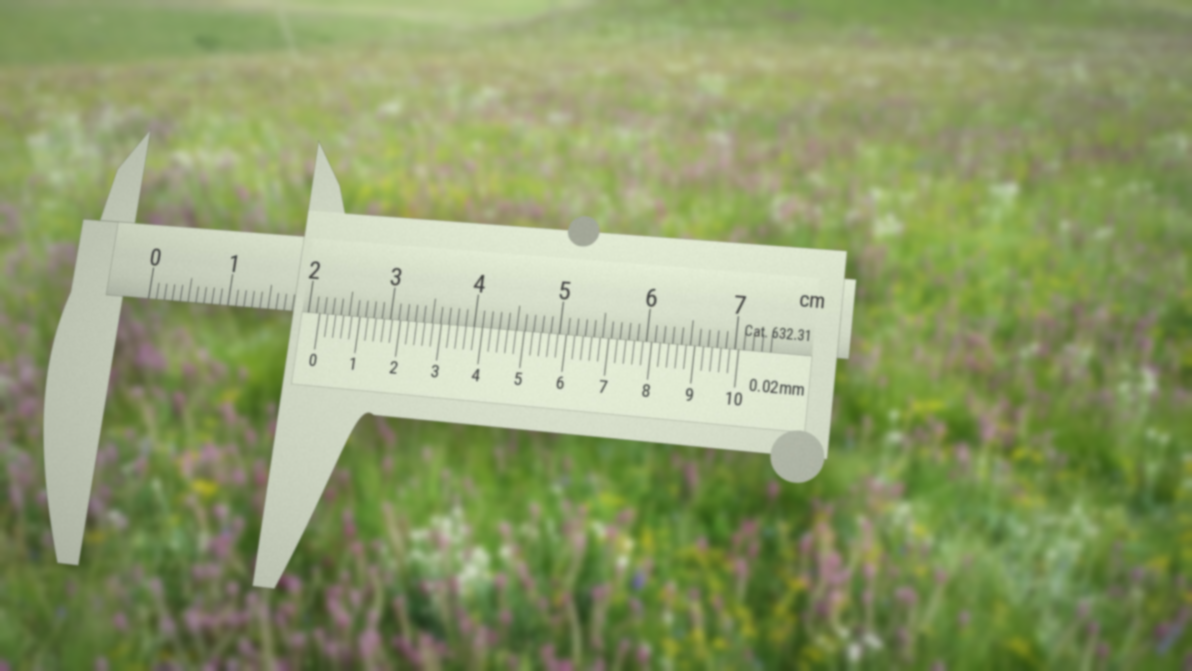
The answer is 21.4 mm
